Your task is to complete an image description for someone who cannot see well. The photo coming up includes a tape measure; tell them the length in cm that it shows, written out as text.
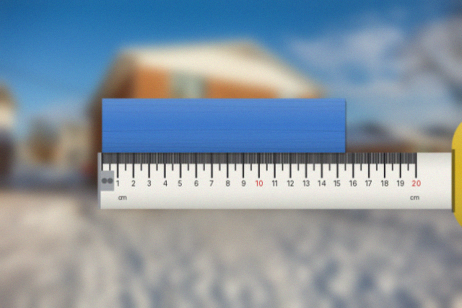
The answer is 15.5 cm
